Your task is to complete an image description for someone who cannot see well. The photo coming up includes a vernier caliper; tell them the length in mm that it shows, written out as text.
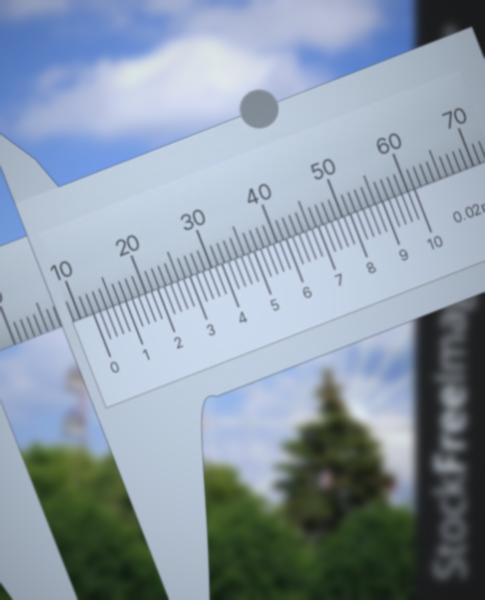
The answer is 12.0 mm
